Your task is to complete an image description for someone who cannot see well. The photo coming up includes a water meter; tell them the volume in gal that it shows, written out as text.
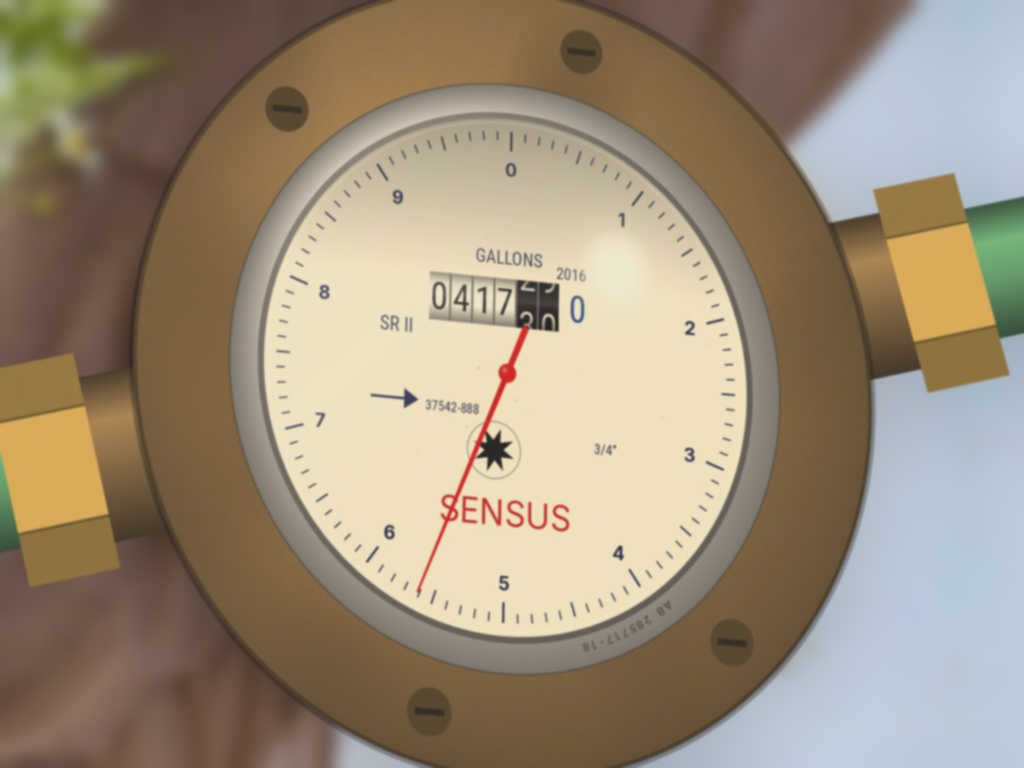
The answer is 417295.6 gal
